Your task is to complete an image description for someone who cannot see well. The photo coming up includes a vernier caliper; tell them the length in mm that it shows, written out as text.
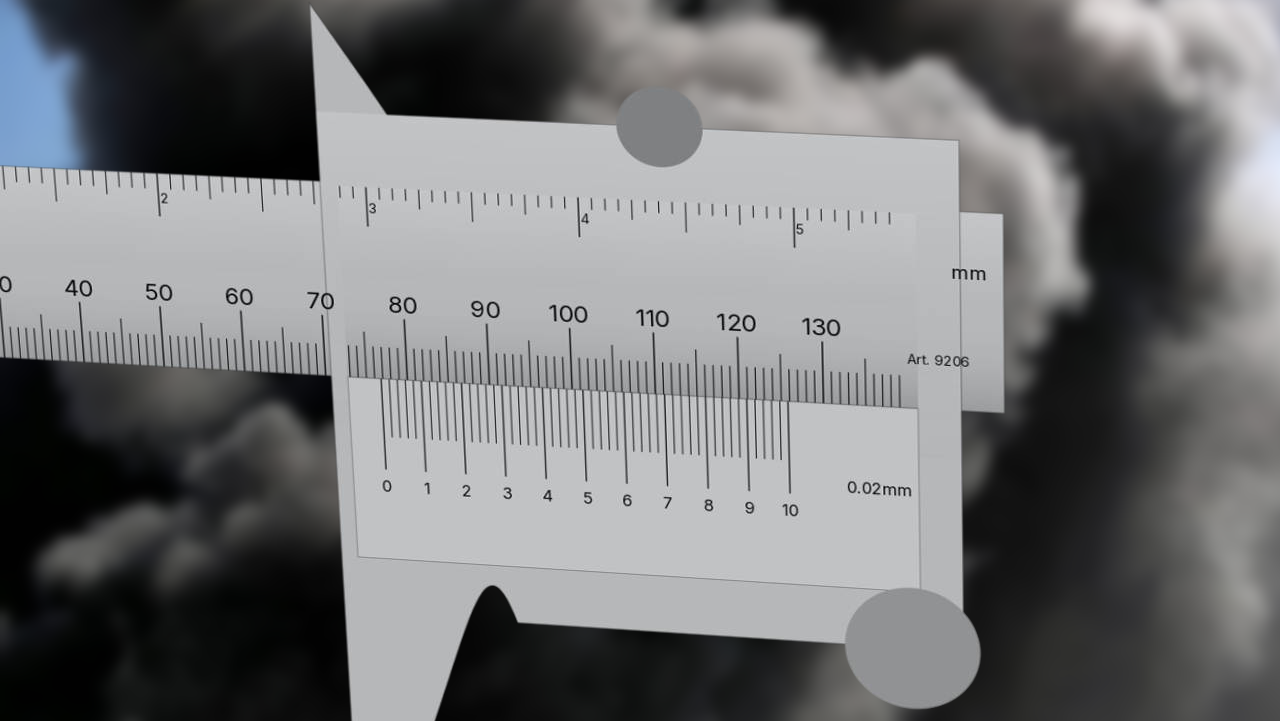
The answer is 76.8 mm
